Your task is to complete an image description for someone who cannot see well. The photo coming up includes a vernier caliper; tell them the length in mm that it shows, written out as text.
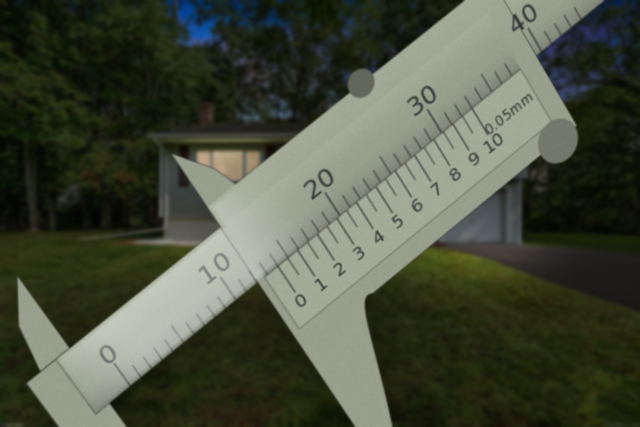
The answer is 14.0 mm
